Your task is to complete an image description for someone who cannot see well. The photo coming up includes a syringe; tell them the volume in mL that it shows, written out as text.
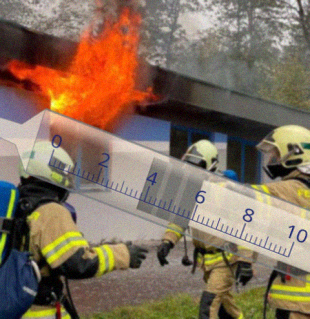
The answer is 3.8 mL
